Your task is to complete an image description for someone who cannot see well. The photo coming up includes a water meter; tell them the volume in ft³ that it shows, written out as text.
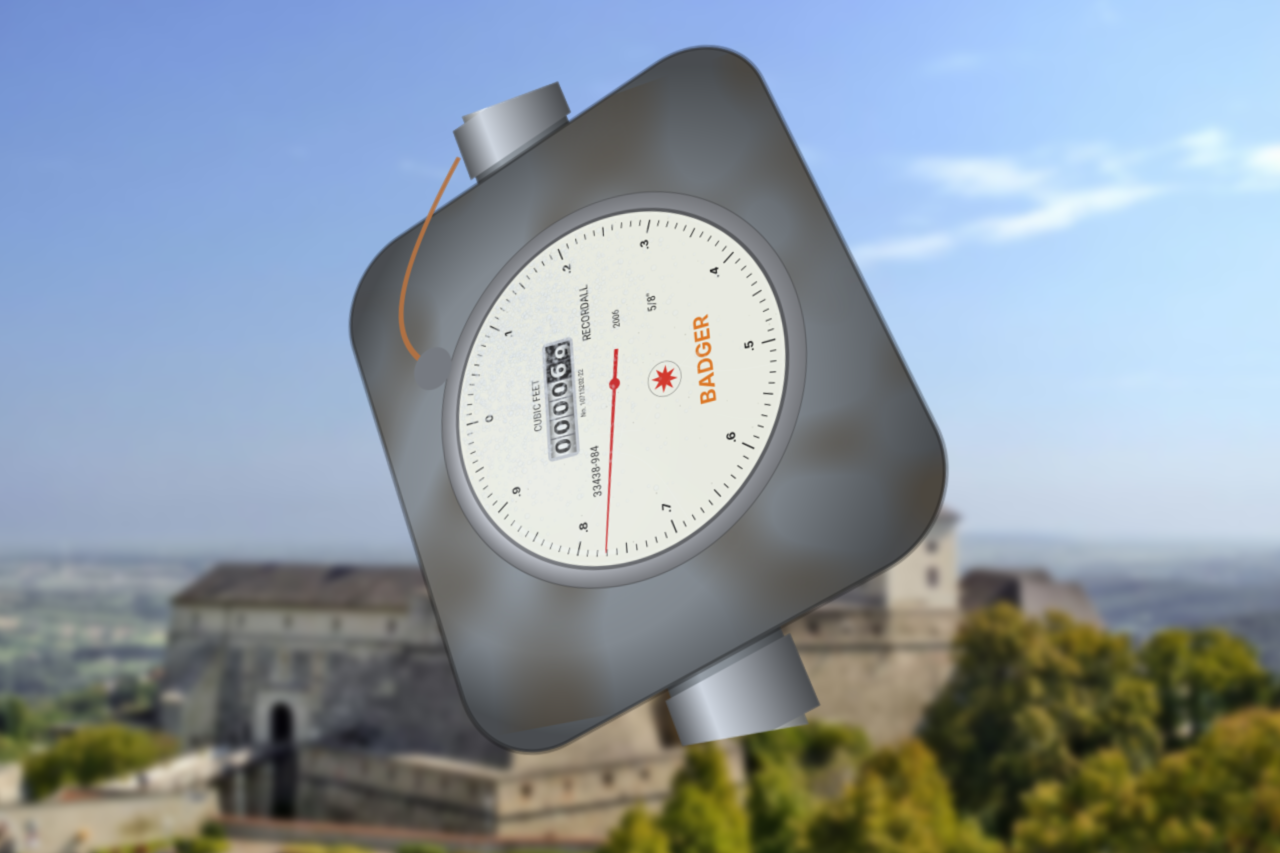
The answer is 68.77 ft³
